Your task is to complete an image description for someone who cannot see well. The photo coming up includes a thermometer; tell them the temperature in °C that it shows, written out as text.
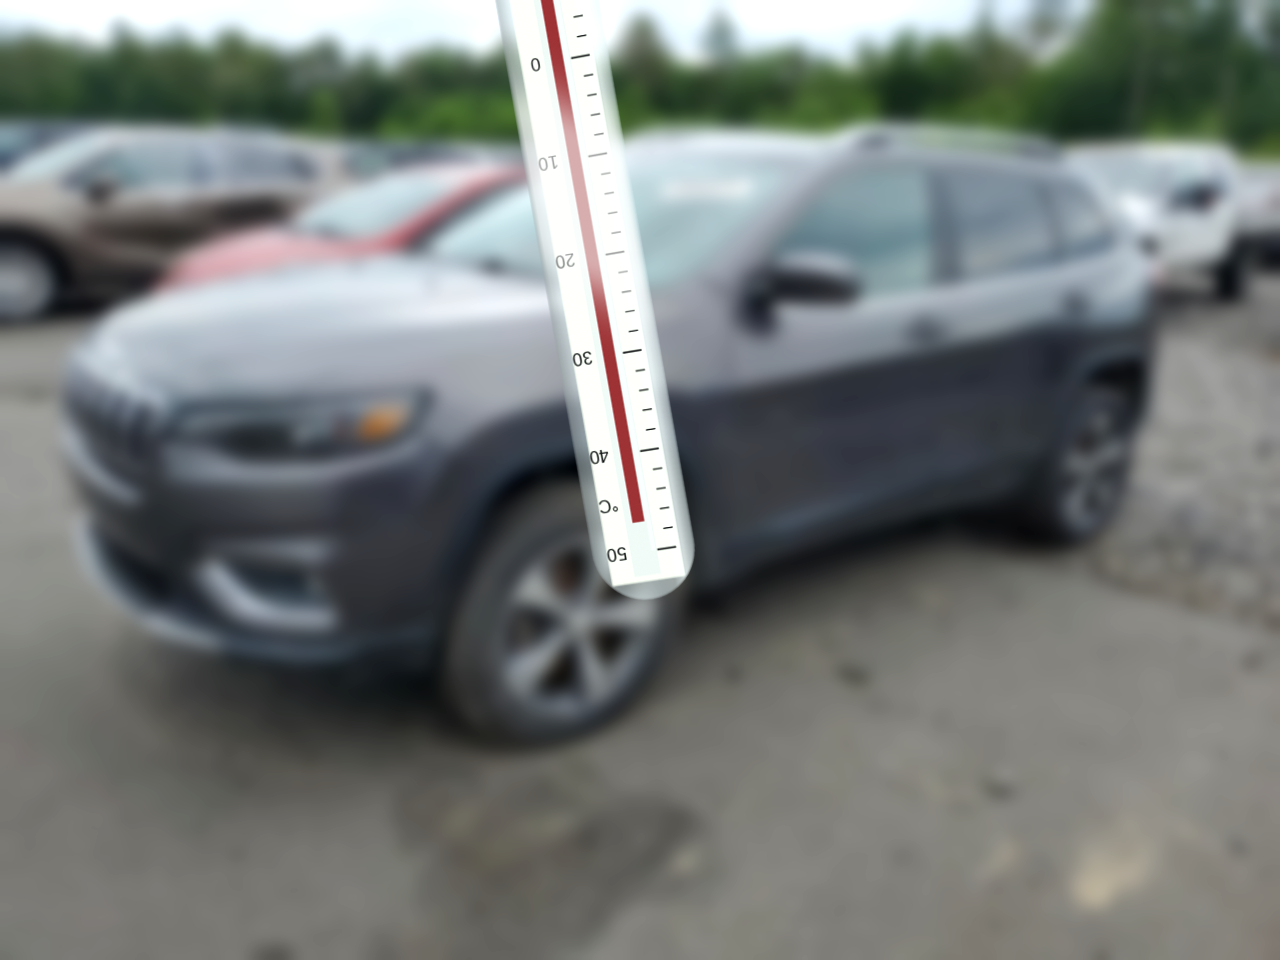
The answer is 47 °C
